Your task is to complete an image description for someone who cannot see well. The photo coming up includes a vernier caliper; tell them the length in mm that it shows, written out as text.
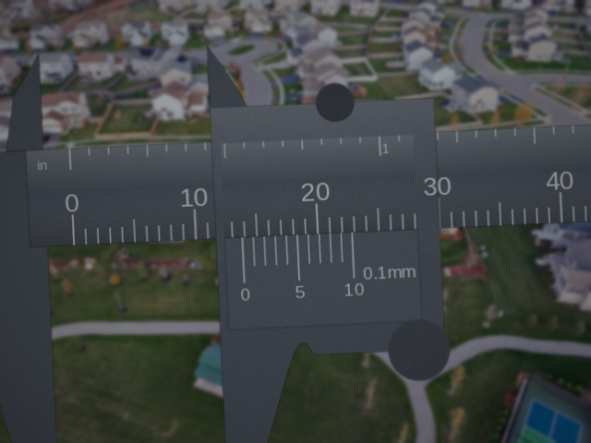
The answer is 13.8 mm
